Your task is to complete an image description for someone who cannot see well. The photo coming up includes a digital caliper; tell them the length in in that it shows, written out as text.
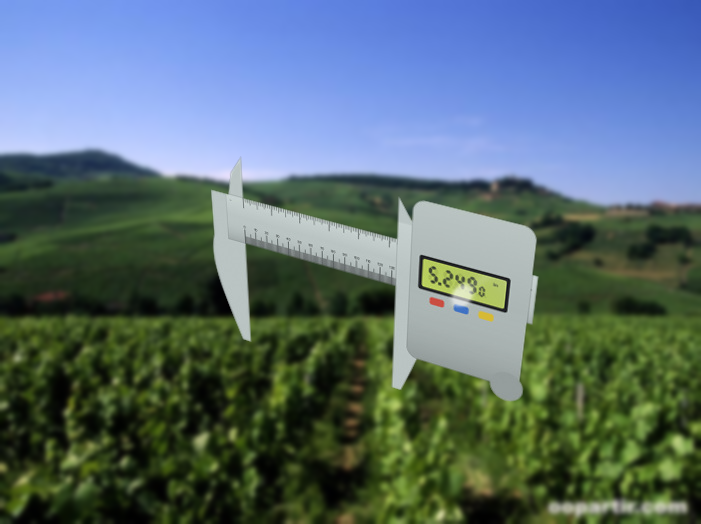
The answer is 5.2490 in
